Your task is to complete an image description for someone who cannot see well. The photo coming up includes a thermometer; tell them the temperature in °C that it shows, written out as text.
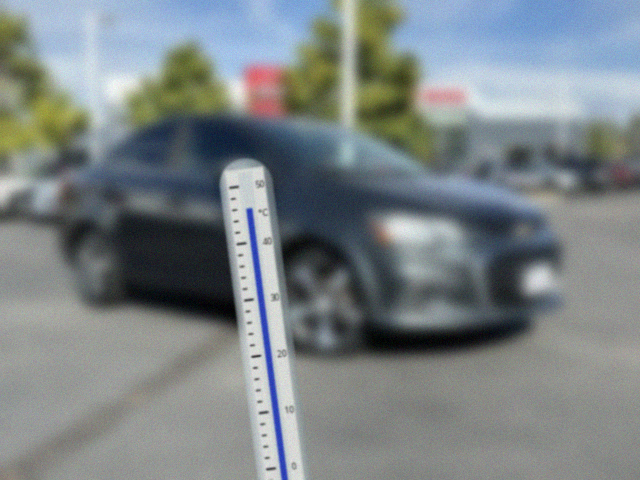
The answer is 46 °C
